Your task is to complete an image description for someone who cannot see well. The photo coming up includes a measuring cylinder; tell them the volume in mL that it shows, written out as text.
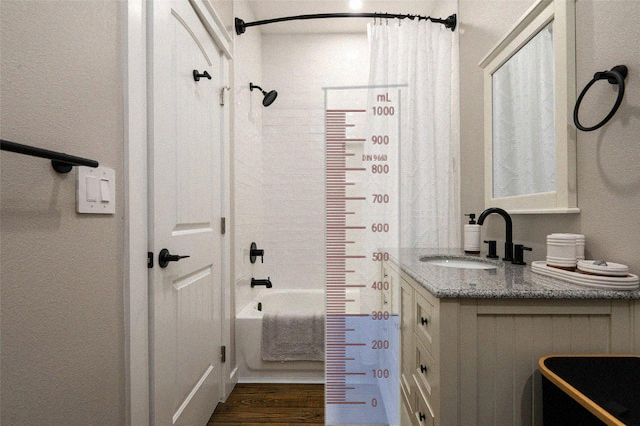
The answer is 300 mL
